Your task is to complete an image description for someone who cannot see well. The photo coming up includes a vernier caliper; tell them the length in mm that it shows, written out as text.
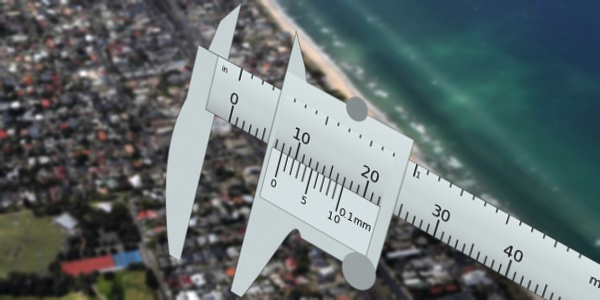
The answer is 8.0 mm
